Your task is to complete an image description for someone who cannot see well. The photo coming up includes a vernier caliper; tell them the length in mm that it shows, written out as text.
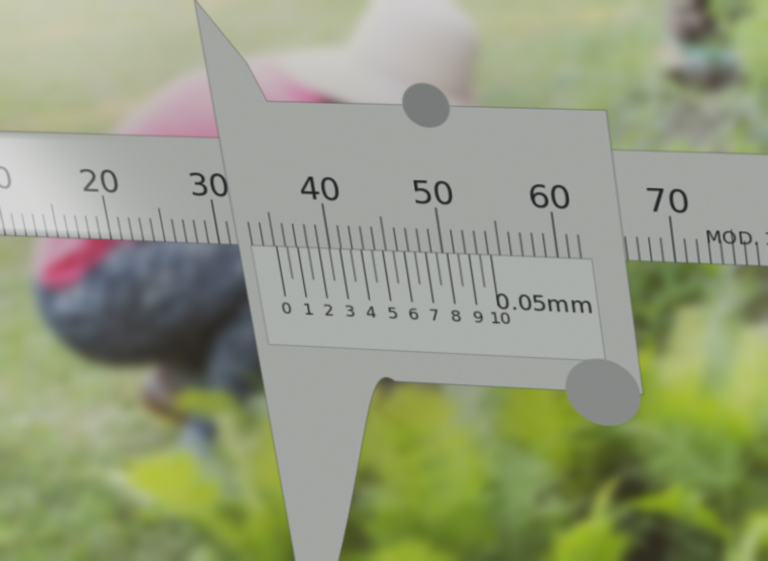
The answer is 35.2 mm
